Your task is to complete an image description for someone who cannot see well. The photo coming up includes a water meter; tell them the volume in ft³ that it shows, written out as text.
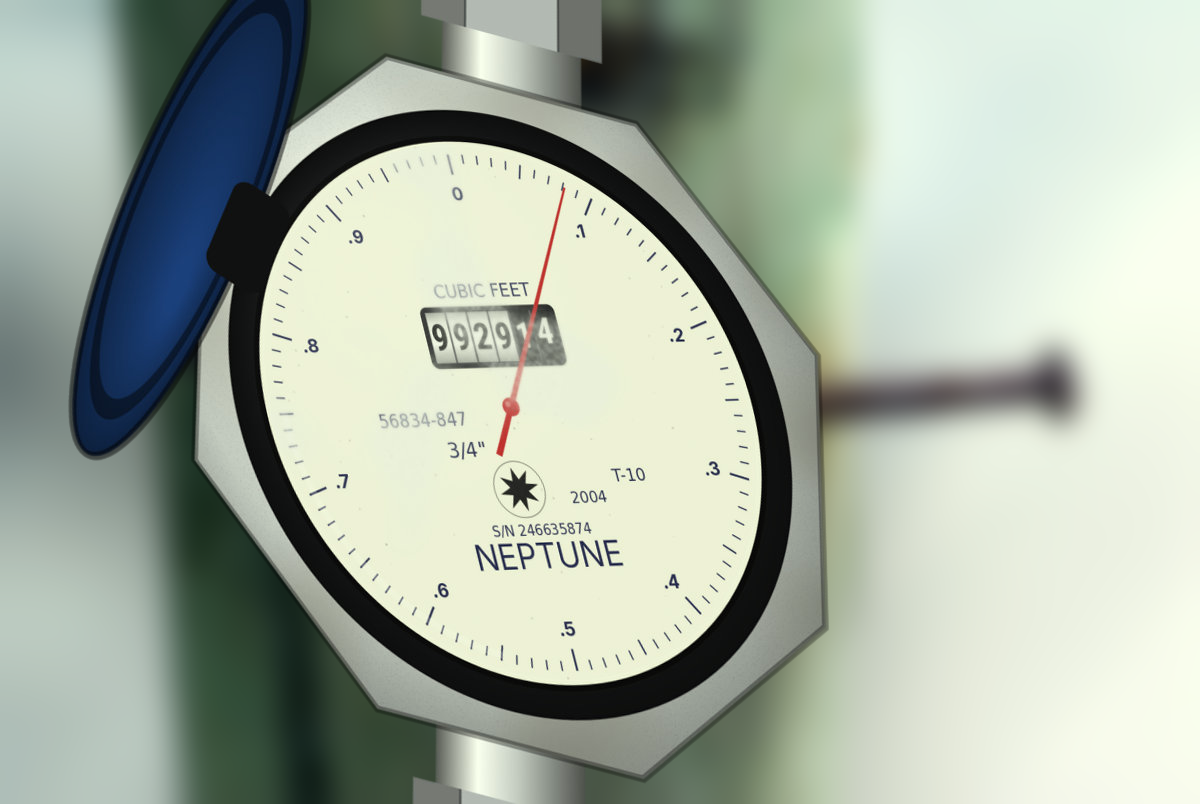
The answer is 992914.08 ft³
